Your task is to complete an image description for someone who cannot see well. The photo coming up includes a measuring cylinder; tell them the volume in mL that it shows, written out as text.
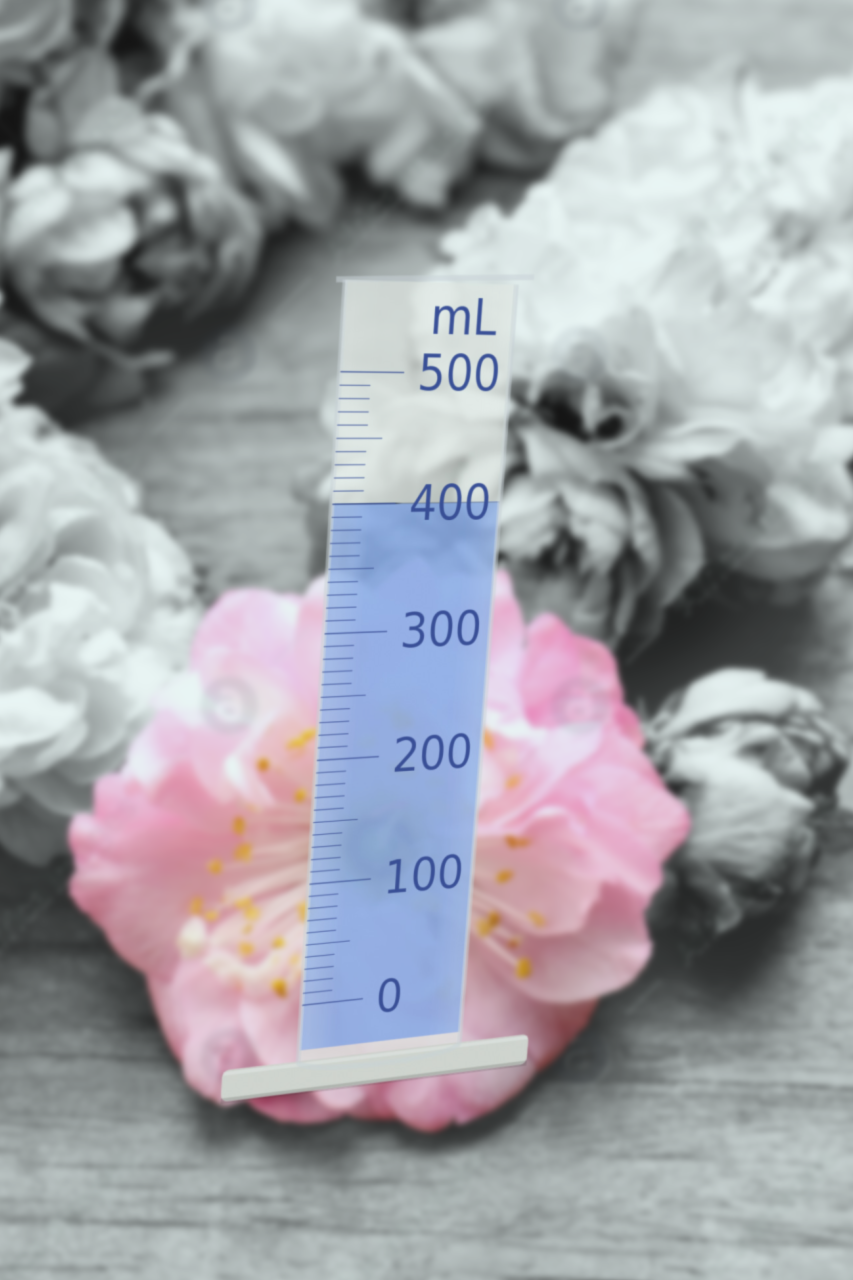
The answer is 400 mL
